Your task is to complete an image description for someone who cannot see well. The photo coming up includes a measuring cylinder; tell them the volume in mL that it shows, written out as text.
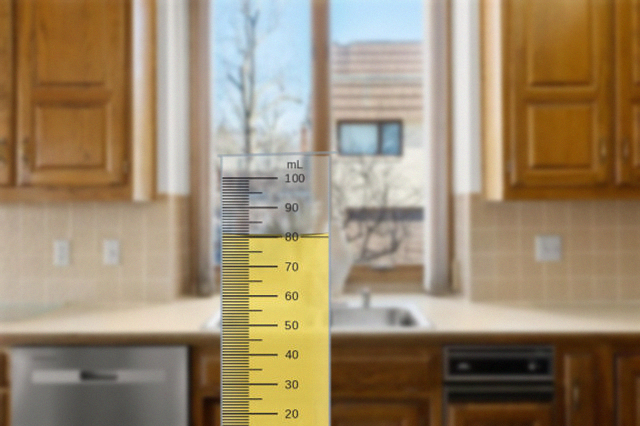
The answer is 80 mL
